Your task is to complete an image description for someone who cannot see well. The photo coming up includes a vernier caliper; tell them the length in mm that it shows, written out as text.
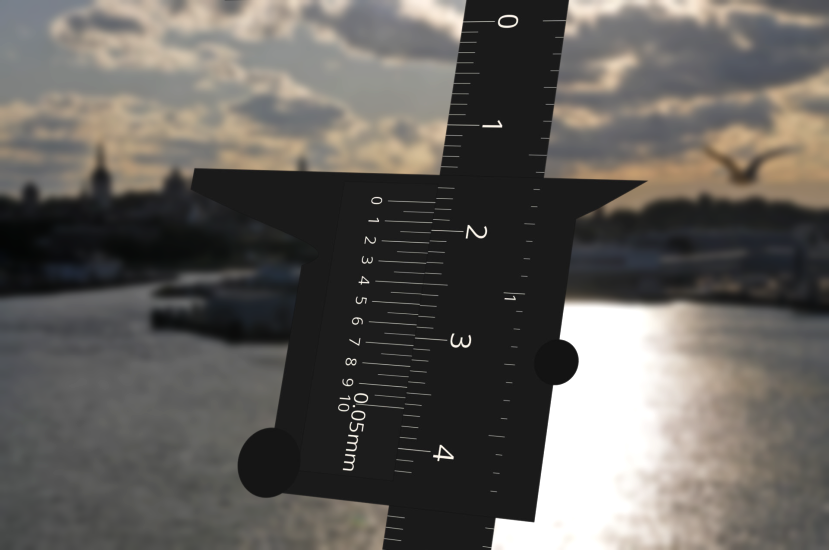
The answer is 17.4 mm
